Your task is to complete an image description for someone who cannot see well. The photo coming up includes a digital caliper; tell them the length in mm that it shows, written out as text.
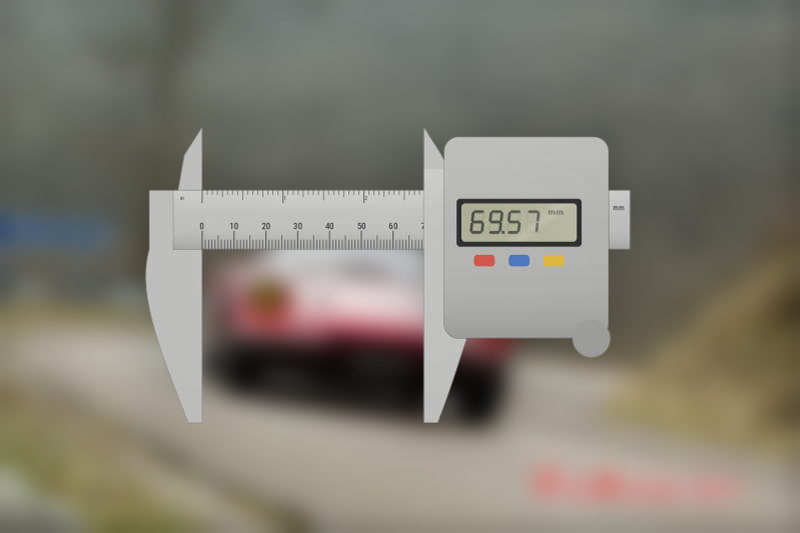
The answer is 69.57 mm
